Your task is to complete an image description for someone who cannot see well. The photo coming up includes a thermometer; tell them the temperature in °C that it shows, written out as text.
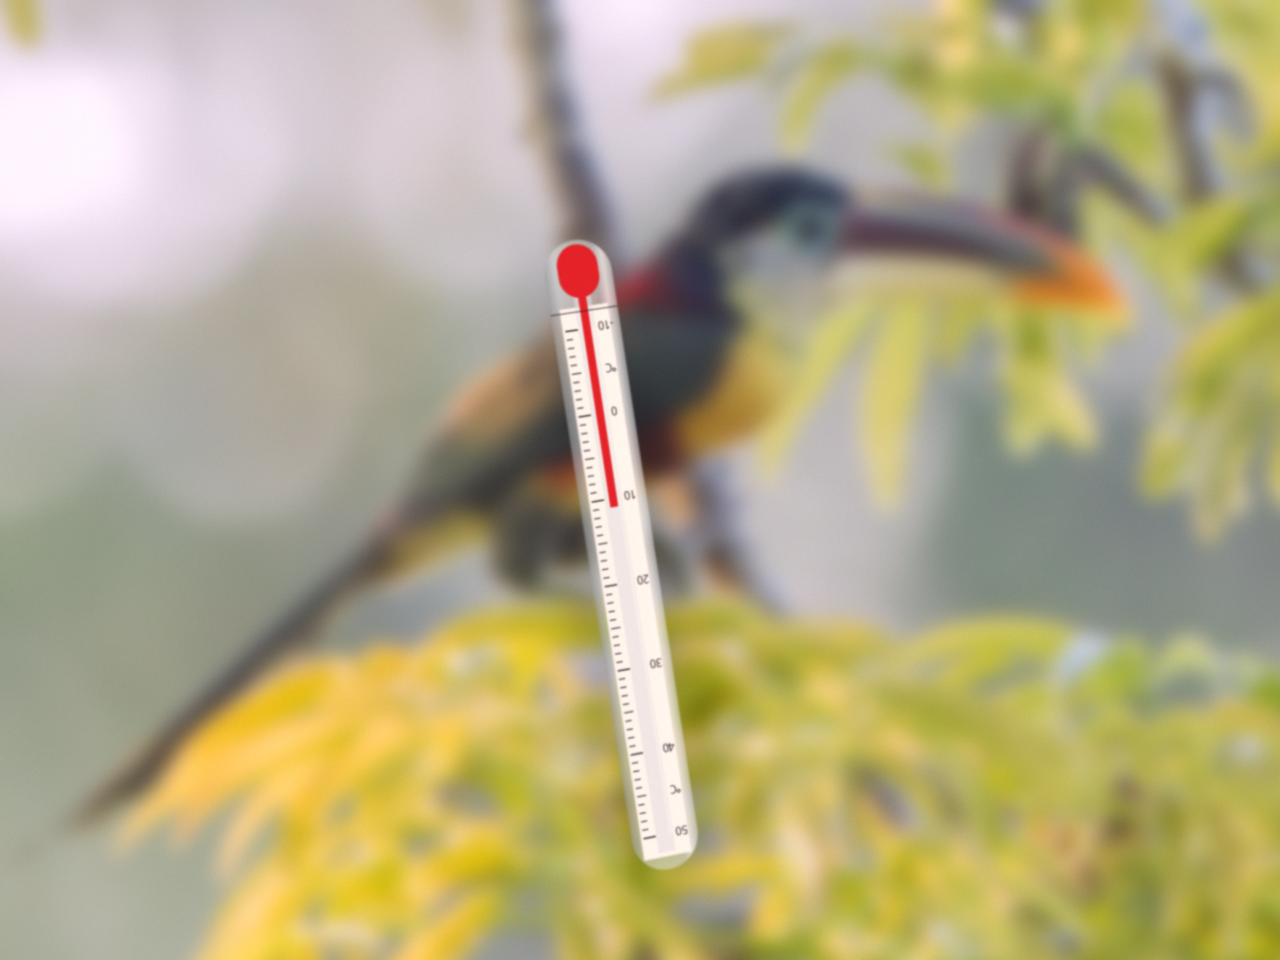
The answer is 11 °C
